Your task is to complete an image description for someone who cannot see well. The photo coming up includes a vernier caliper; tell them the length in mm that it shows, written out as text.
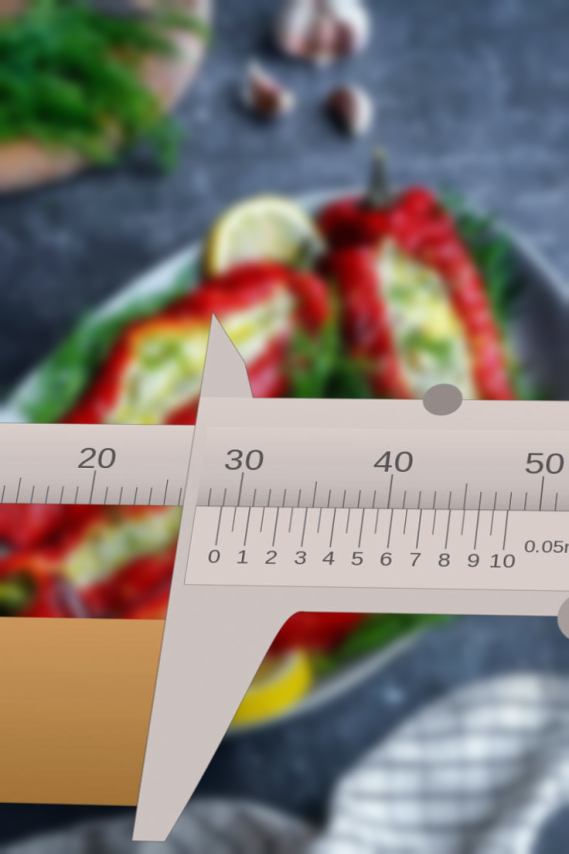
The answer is 28.9 mm
